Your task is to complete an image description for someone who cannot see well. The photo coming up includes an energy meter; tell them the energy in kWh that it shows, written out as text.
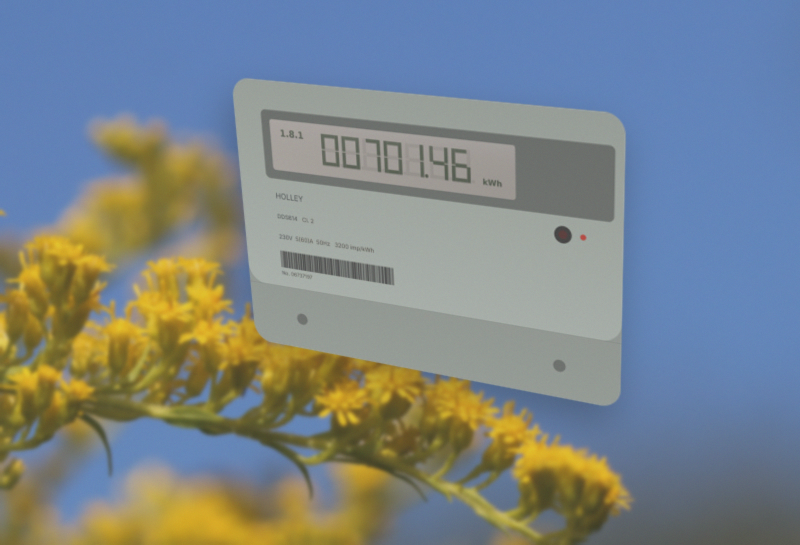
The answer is 701.46 kWh
